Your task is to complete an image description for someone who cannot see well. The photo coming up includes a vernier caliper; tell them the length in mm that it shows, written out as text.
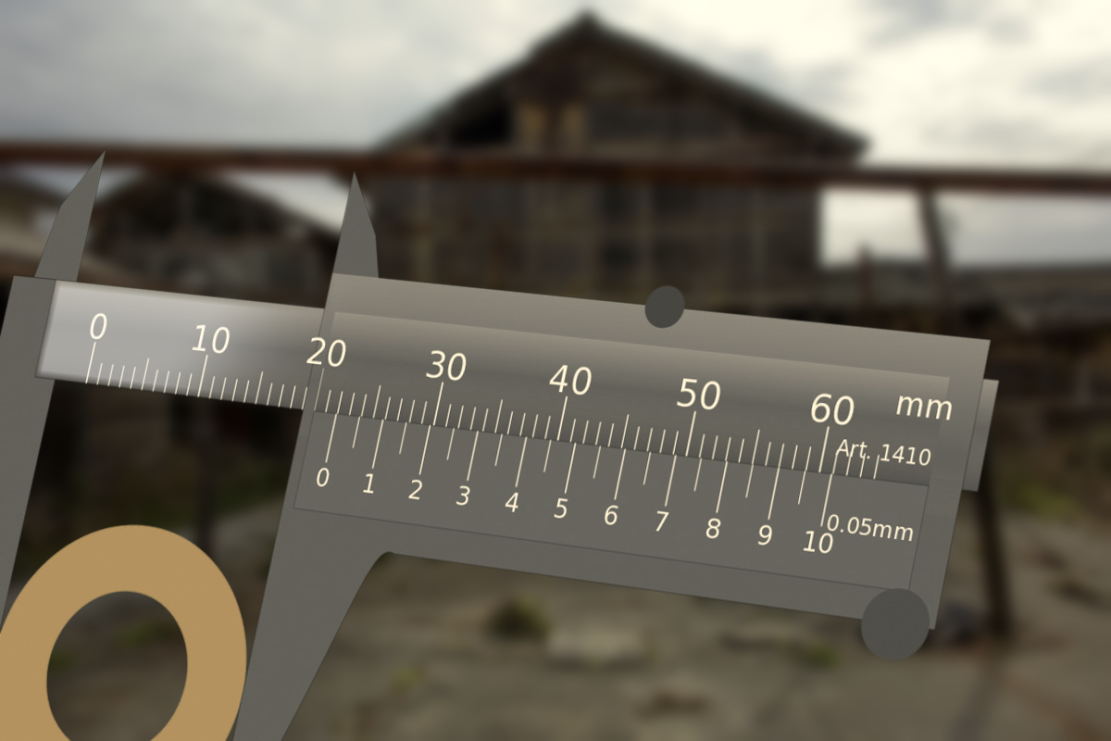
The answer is 21.9 mm
